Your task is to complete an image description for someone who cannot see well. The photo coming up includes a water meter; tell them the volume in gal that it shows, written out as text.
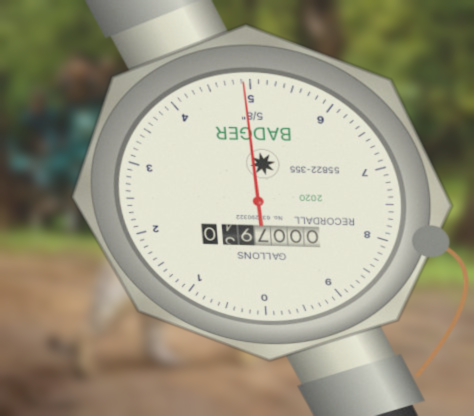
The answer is 7934.9 gal
